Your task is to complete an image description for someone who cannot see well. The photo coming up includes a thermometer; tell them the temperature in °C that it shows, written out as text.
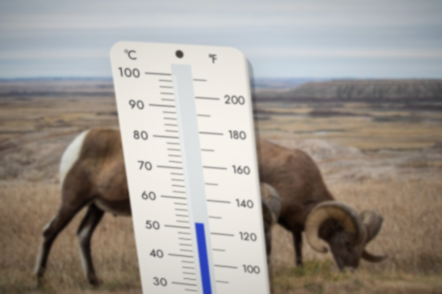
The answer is 52 °C
